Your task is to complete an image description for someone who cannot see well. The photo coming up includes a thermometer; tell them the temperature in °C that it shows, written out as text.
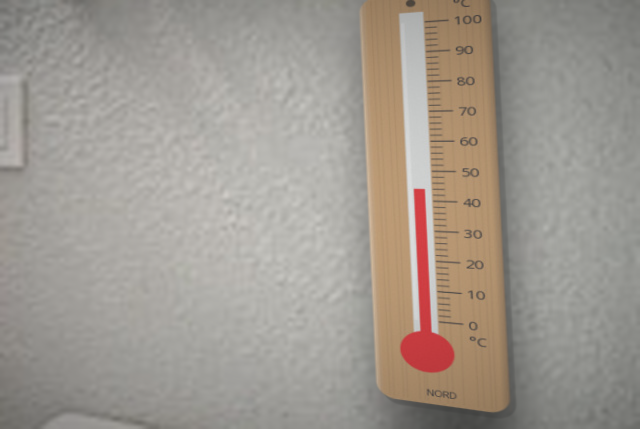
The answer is 44 °C
